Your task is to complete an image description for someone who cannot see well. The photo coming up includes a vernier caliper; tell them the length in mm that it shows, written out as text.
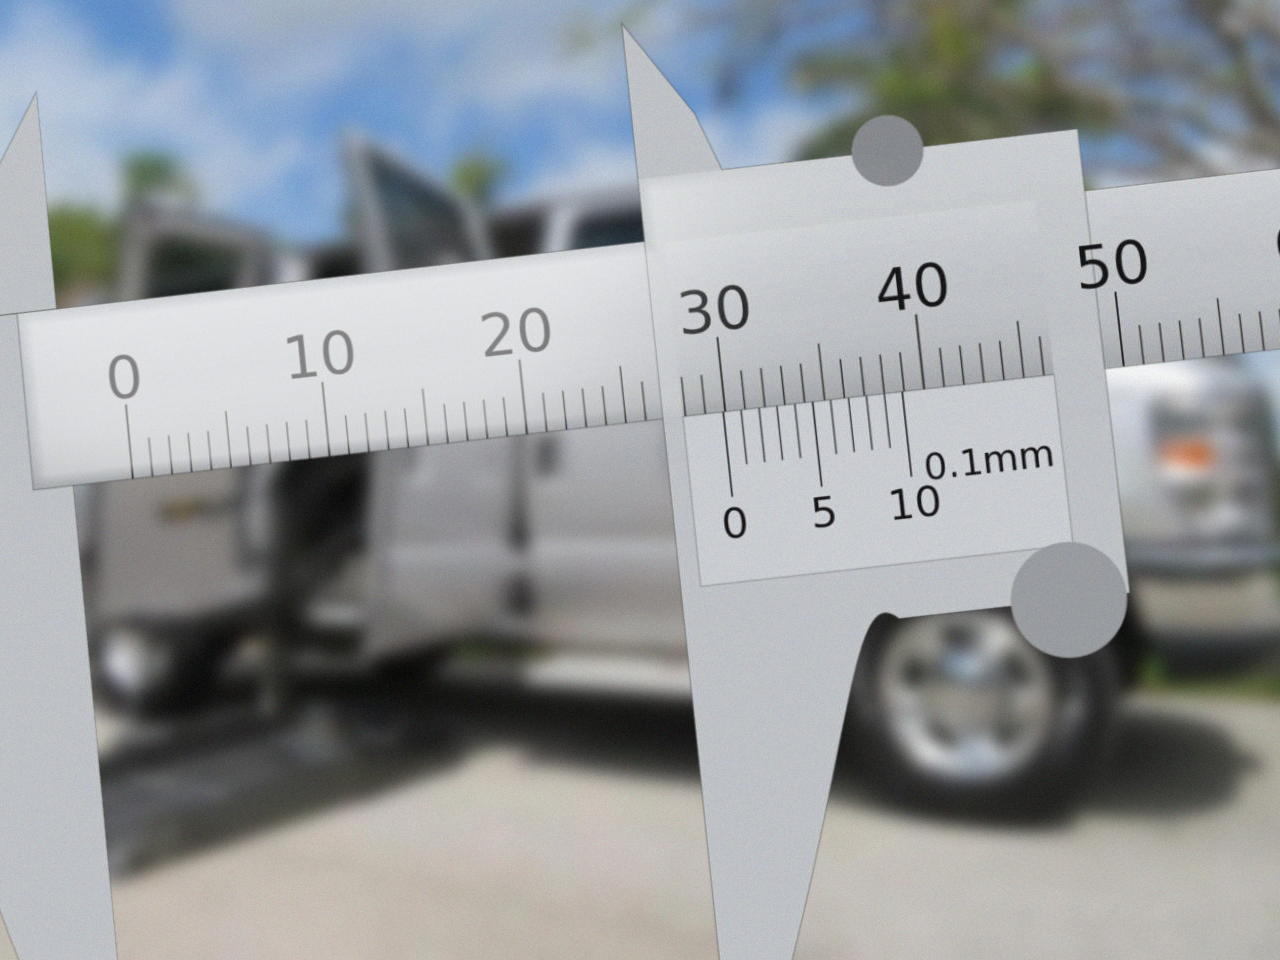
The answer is 29.9 mm
